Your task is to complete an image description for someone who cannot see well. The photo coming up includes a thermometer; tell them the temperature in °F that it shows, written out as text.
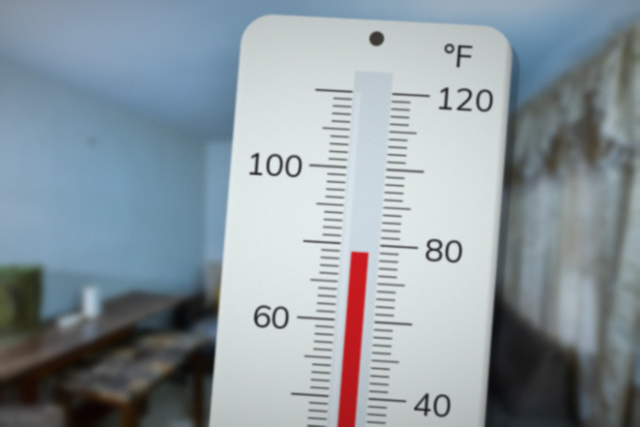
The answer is 78 °F
